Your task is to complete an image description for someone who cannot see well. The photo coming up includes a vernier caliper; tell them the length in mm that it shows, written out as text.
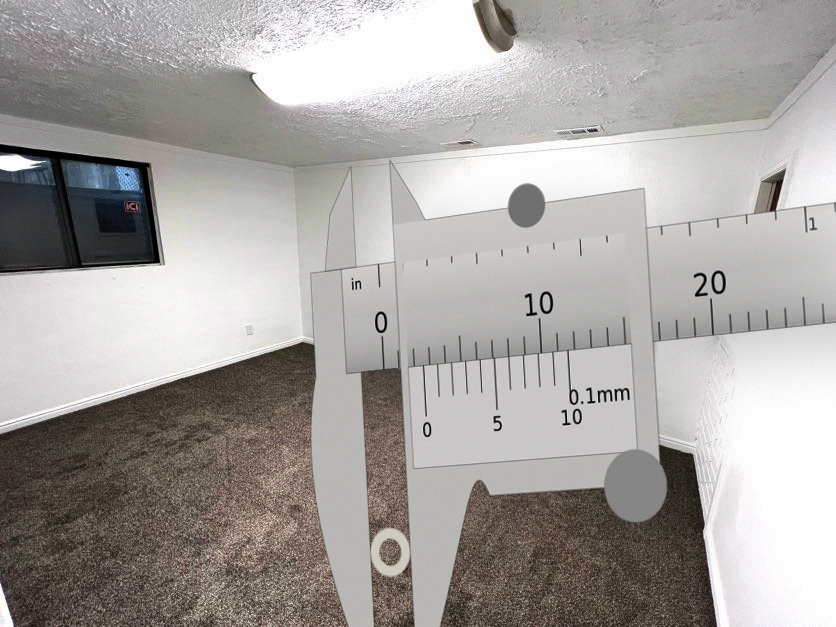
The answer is 2.6 mm
